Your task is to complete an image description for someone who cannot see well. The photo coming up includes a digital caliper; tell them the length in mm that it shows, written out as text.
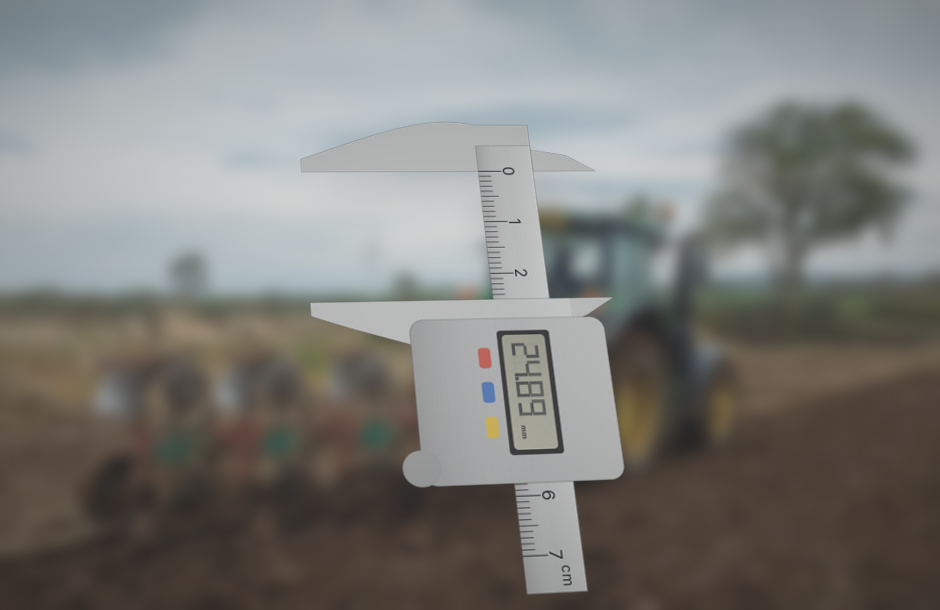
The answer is 24.89 mm
